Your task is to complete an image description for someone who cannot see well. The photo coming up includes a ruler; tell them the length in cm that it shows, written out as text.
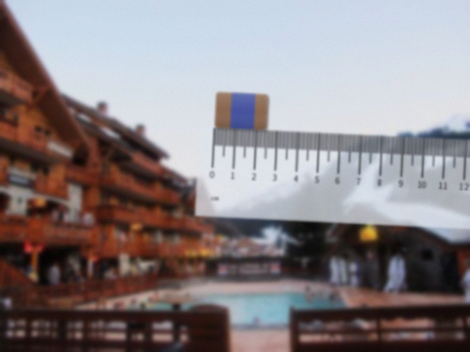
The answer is 2.5 cm
